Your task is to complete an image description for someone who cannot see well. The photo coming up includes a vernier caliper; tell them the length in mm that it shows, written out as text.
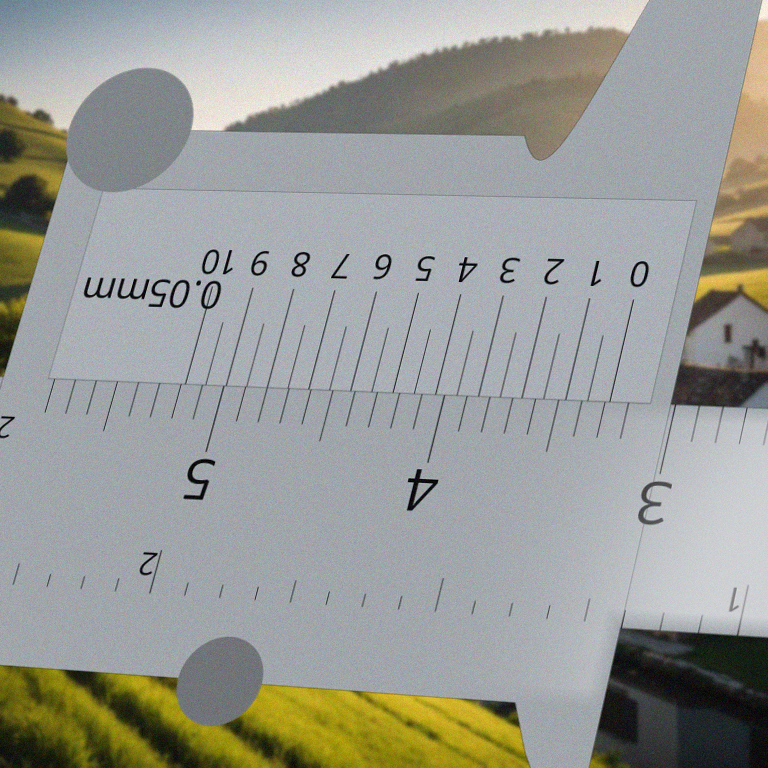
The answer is 32.8 mm
